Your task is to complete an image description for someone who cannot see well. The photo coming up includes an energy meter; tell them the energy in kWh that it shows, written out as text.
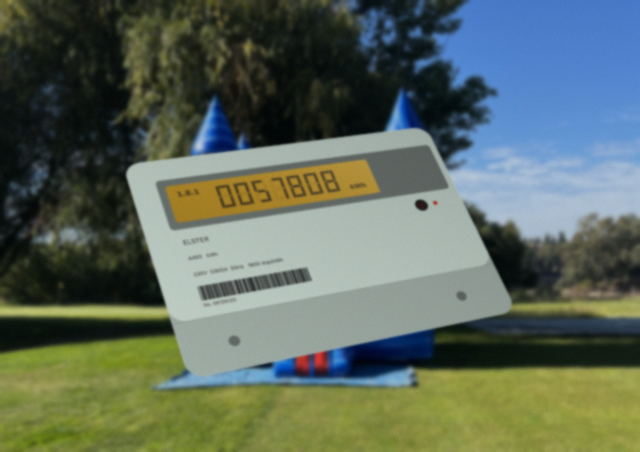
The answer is 57808 kWh
